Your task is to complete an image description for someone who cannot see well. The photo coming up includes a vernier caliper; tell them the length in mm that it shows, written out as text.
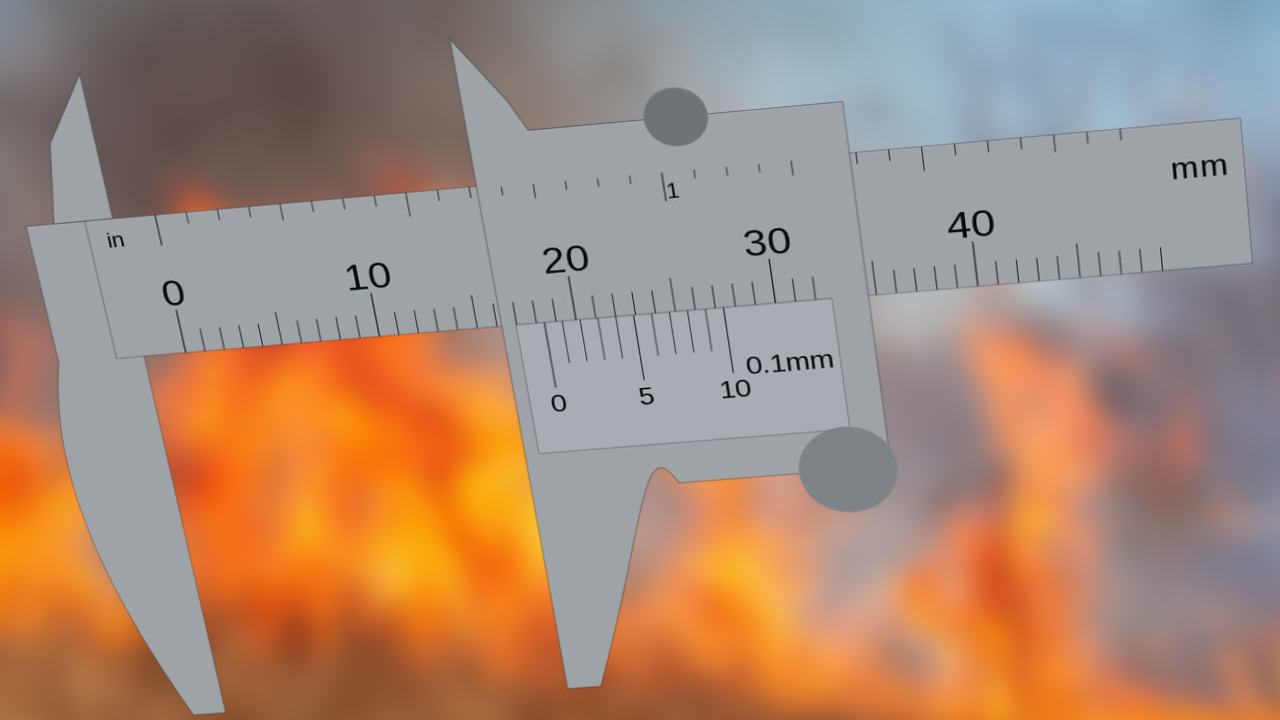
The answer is 18.4 mm
